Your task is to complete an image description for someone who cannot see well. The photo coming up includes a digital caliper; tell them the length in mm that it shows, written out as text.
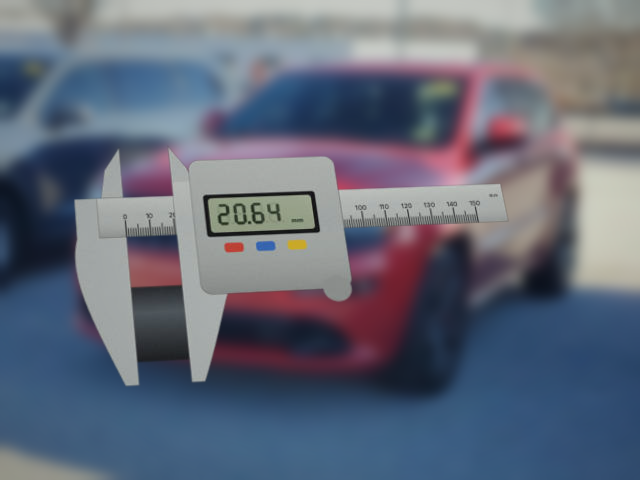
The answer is 20.64 mm
